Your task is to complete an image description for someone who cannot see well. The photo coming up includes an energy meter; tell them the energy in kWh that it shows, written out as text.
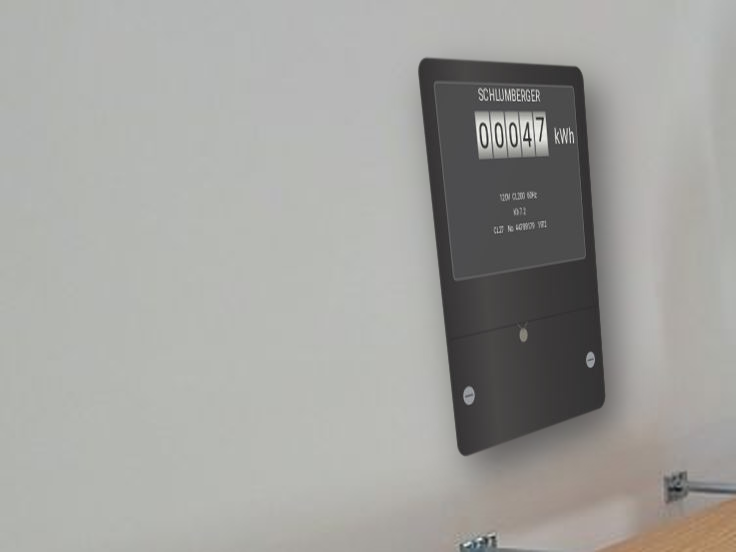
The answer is 47 kWh
